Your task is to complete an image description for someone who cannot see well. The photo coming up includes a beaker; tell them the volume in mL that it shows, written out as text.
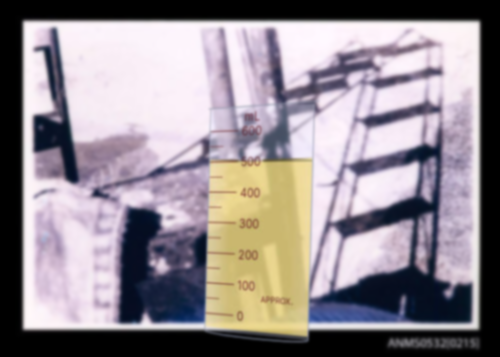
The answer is 500 mL
